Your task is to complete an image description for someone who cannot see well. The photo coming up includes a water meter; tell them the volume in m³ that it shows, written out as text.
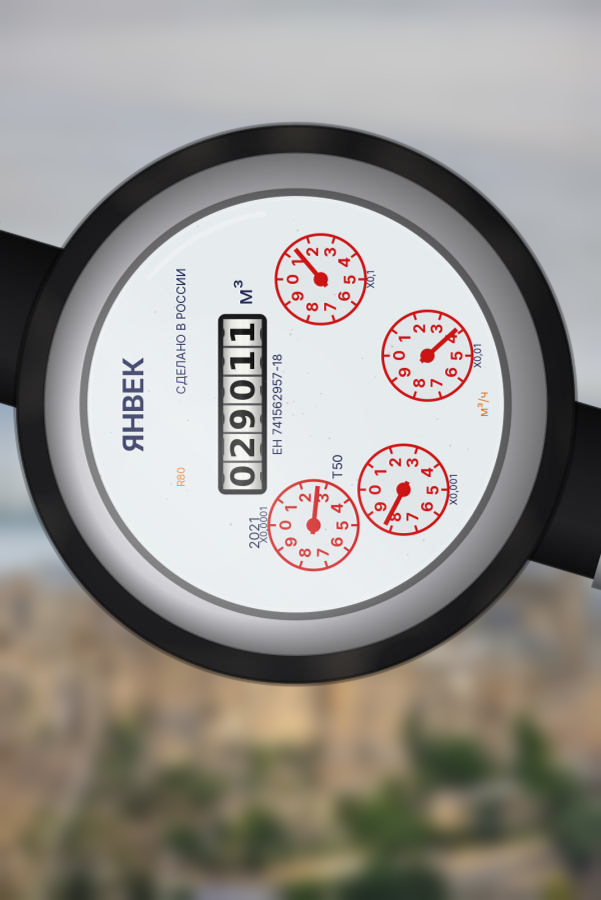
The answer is 29011.1382 m³
